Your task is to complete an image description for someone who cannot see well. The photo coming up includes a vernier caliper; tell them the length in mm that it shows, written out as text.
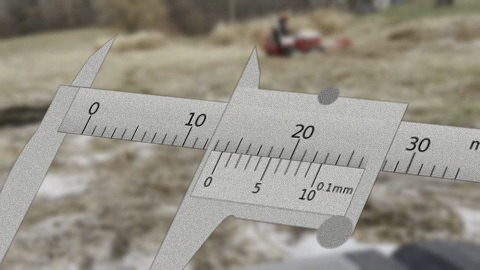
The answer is 13.8 mm
